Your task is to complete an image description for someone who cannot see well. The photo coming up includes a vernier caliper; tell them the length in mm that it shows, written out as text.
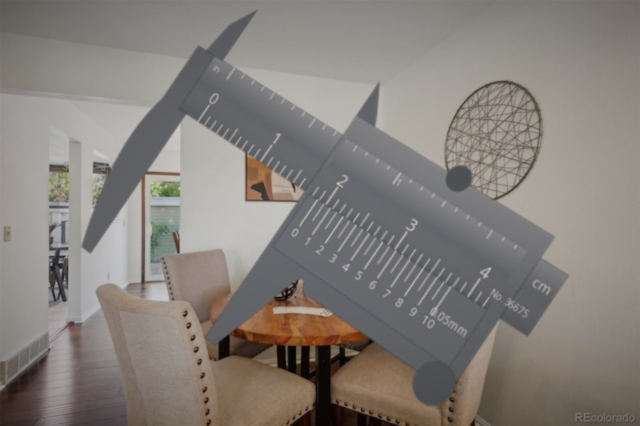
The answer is 18.8 mm
